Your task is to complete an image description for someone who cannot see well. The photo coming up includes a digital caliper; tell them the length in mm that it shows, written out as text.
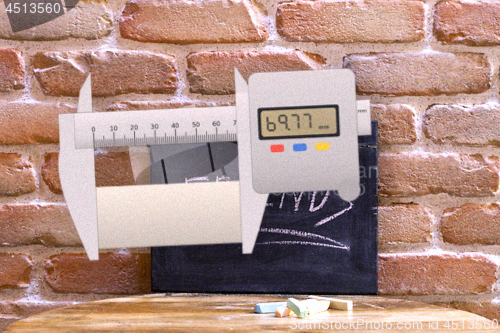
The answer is 69.77 mm
